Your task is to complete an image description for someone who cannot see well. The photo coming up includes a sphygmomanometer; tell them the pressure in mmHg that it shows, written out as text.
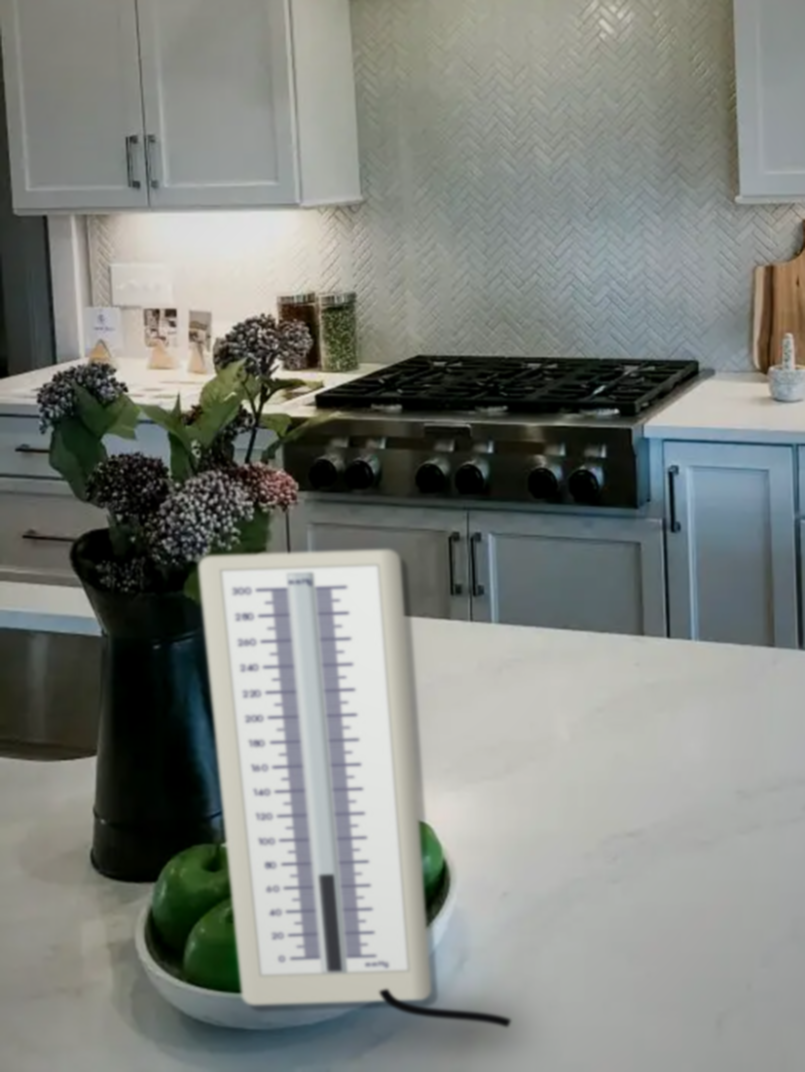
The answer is 70 mmHg
